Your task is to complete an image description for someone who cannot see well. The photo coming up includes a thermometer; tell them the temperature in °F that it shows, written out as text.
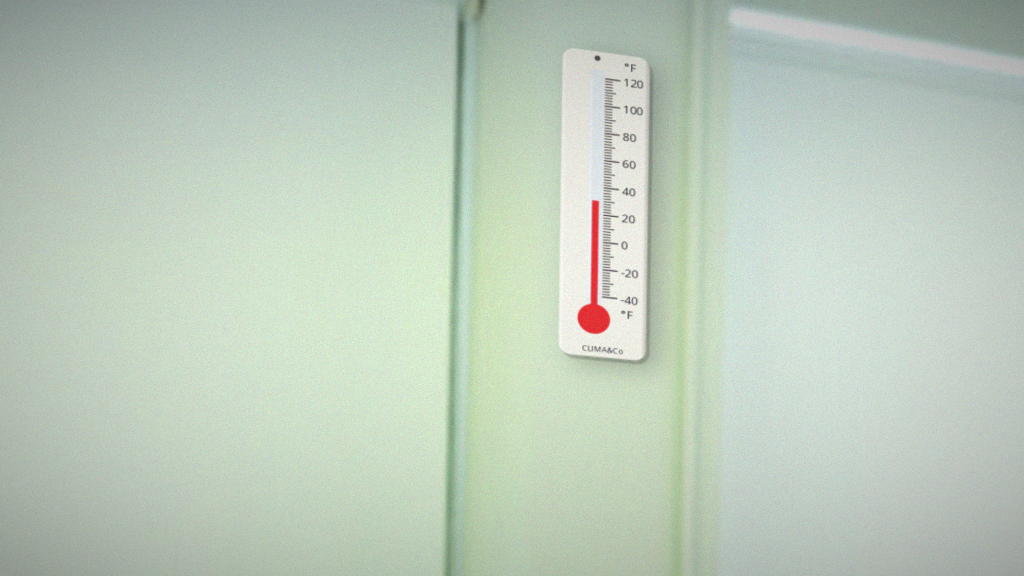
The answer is 30 °F
